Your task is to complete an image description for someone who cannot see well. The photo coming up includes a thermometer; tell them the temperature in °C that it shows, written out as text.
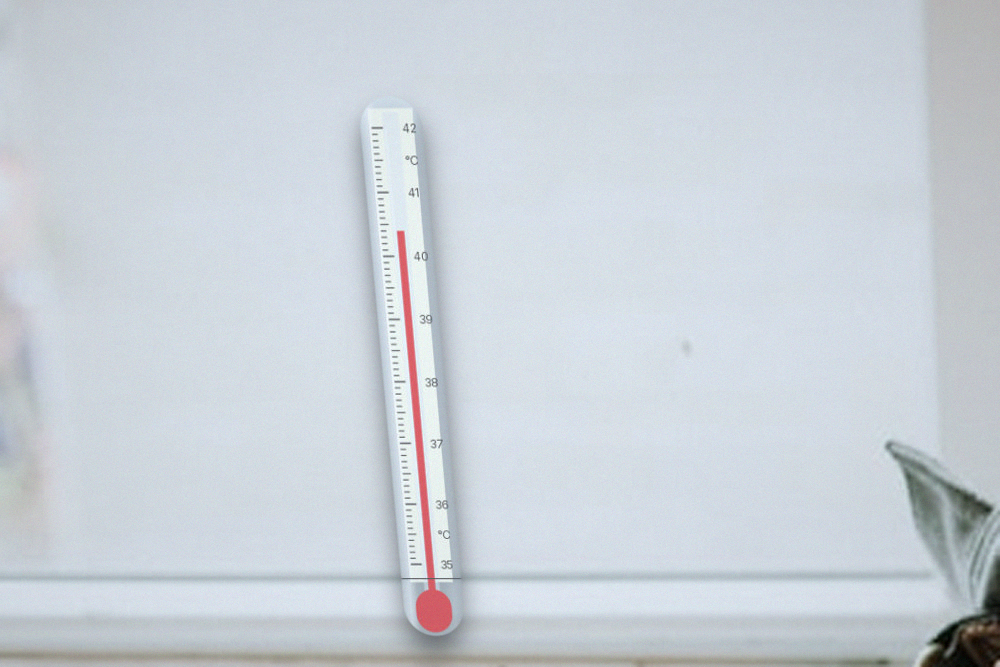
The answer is 40.4 °C
